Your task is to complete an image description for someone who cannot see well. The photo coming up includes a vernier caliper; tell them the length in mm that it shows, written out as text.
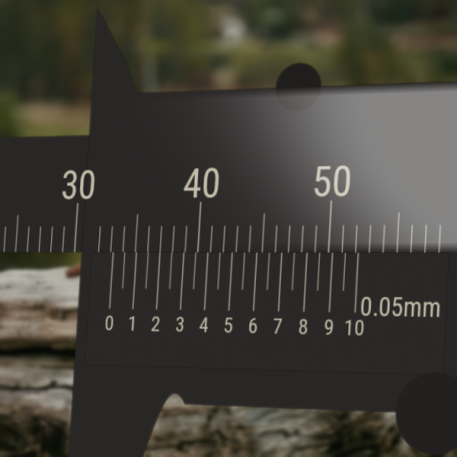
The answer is 33.2 mm
